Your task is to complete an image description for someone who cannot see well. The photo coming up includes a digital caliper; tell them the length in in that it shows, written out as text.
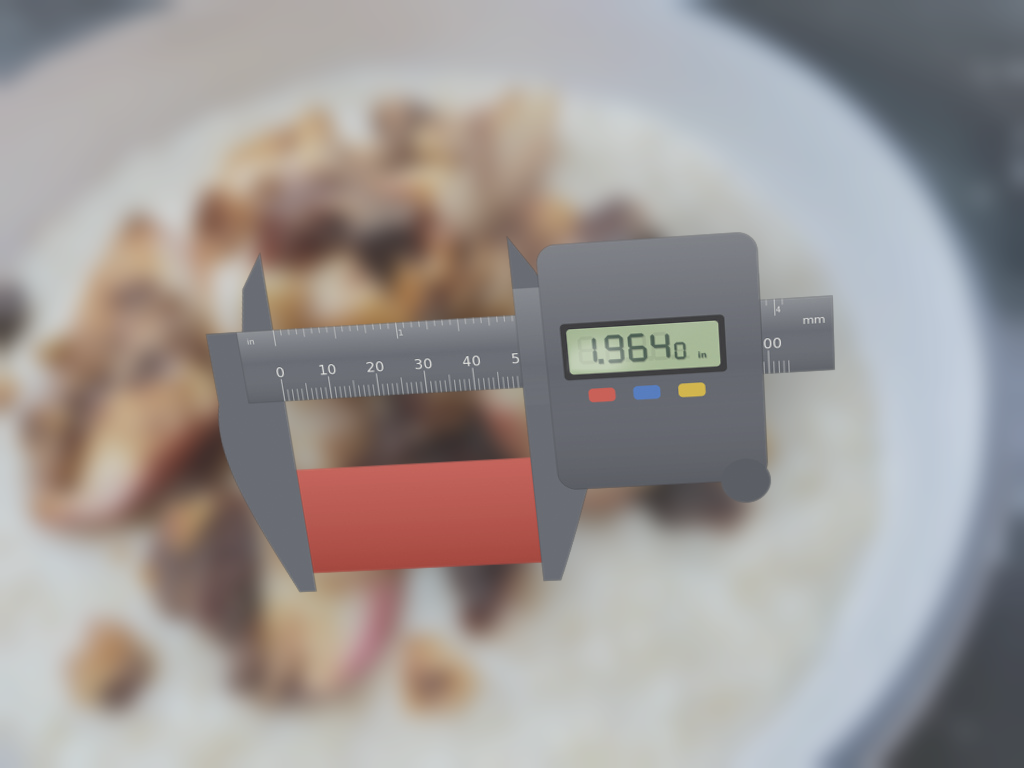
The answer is 1.9640 in
